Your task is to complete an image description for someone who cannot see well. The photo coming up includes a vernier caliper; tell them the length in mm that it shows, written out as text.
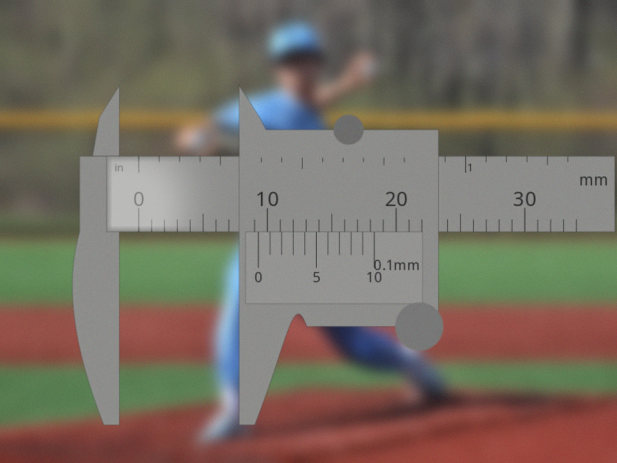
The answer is 9.3 mm
